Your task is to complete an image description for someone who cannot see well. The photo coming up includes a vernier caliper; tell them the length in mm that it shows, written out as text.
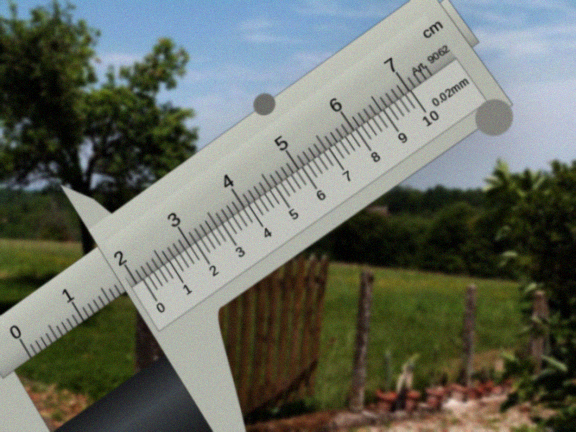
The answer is 21.2 mm
